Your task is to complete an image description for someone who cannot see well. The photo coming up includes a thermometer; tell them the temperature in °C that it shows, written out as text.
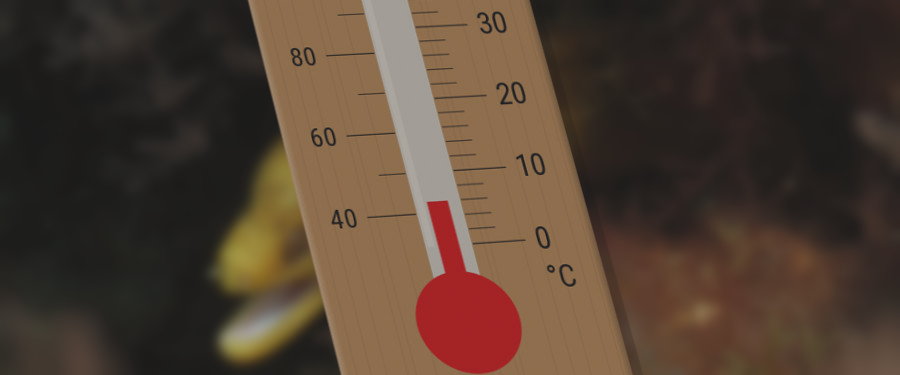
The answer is 6 °C
